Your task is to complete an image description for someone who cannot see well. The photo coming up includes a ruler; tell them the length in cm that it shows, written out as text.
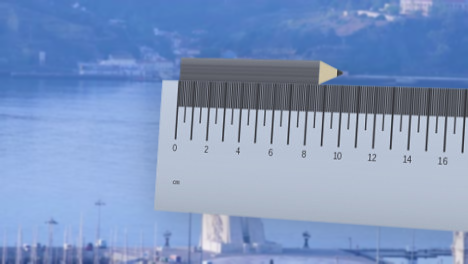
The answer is 10 cm
